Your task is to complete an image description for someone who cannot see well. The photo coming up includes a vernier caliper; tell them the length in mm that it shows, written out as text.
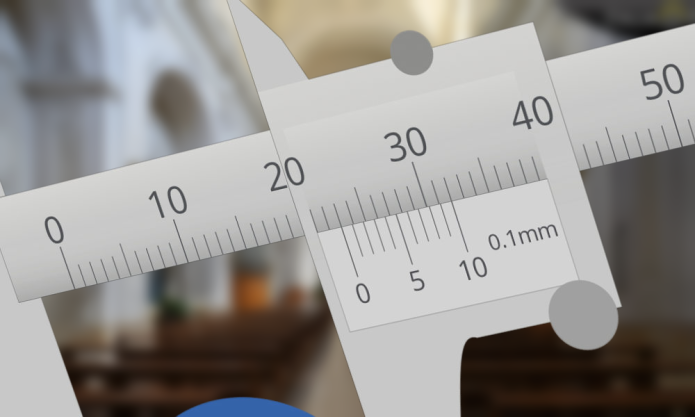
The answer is 23.0 mm
